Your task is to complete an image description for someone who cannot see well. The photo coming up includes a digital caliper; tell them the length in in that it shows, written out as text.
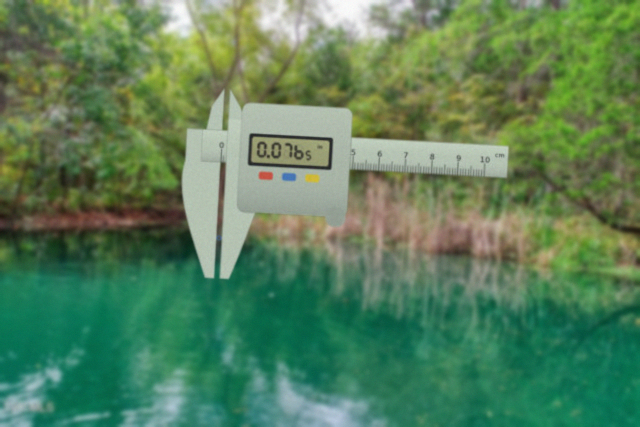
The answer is 0.0765 in
